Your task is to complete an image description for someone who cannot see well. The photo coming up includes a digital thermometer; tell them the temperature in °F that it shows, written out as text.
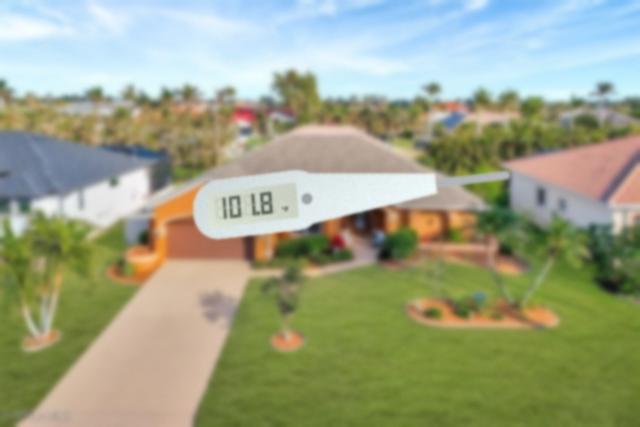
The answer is 101.8 °F
